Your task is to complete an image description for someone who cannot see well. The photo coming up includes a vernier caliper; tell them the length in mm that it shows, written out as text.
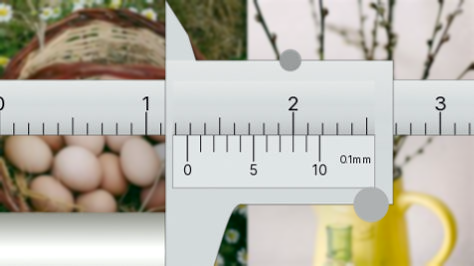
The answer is 12.8 mm
